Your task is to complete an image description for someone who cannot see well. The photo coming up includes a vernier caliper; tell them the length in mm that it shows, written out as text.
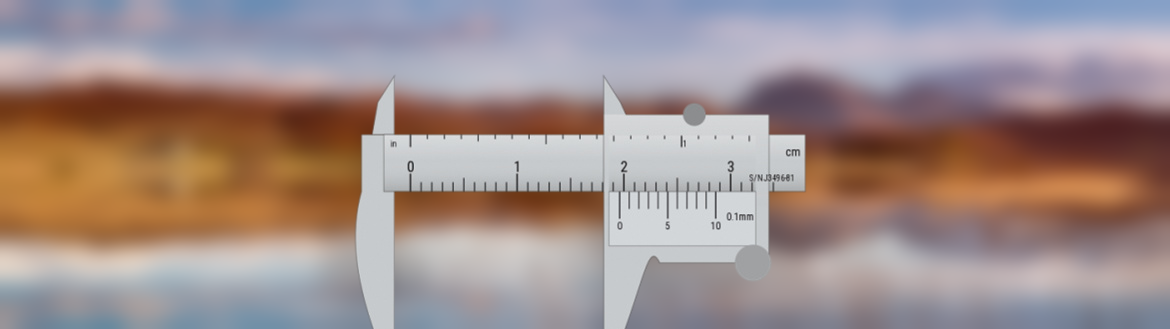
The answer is 19.6 mm
